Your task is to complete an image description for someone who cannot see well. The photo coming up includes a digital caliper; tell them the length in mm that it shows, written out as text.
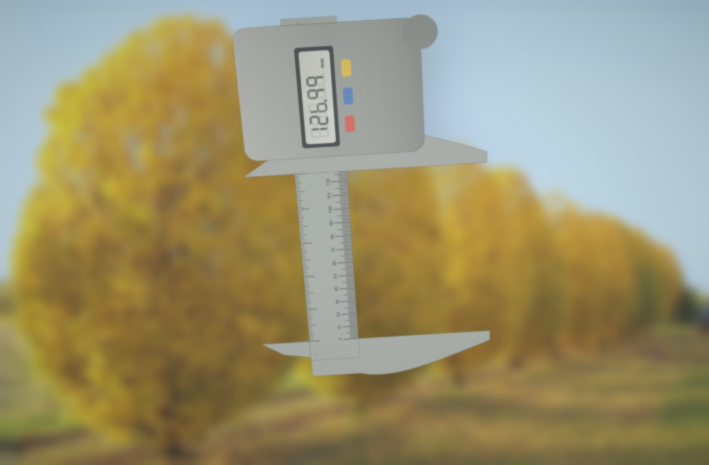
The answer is 126.99 mm
